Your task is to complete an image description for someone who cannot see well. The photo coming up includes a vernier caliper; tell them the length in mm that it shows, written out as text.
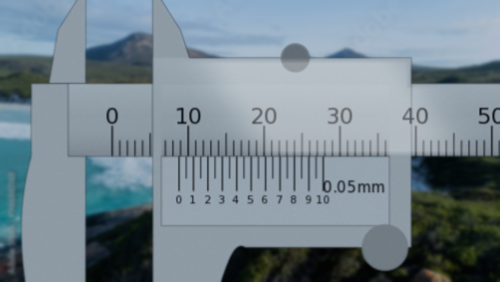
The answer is 8.8 mm
